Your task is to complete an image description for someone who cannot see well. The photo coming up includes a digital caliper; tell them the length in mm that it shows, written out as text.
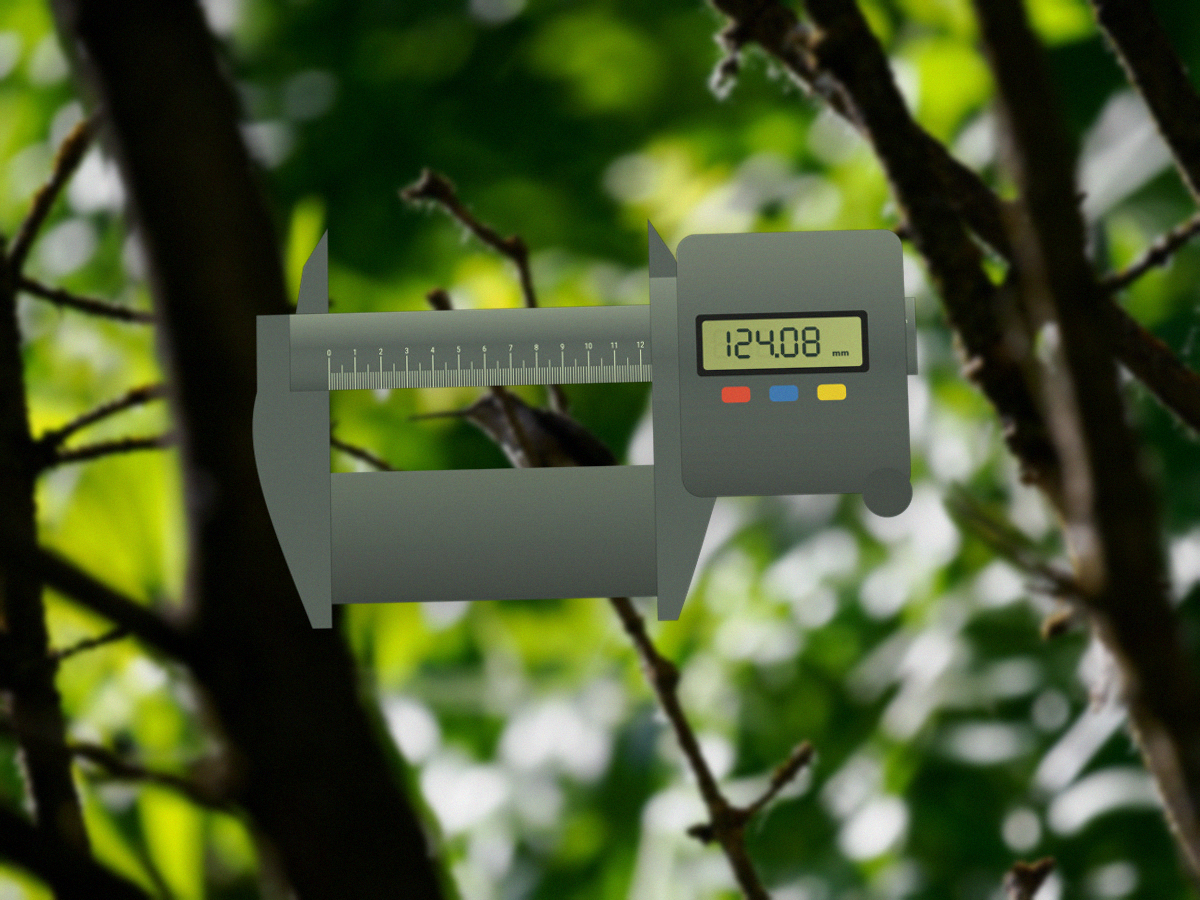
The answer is 124.08 mm
